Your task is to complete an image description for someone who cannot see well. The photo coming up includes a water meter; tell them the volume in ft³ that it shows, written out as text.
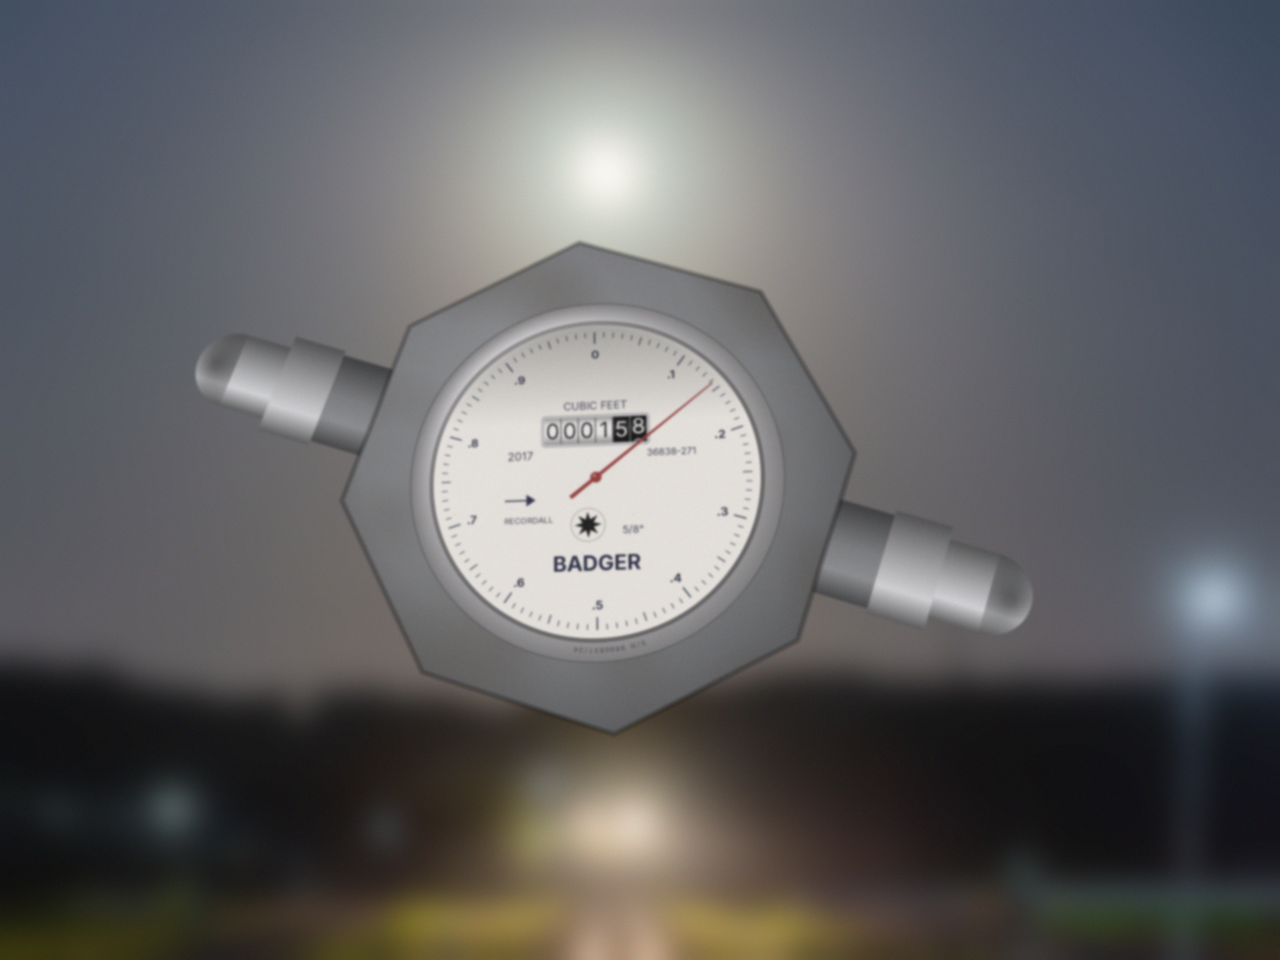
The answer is 158.14 ft³
